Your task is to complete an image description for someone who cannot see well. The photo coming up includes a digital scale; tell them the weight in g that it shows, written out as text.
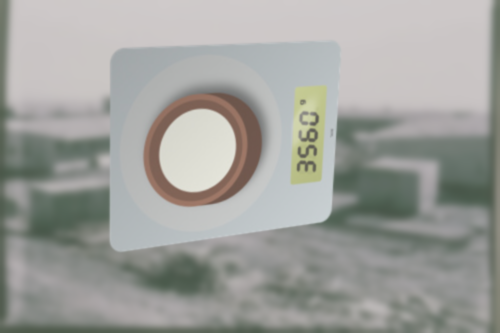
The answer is 3560 g
